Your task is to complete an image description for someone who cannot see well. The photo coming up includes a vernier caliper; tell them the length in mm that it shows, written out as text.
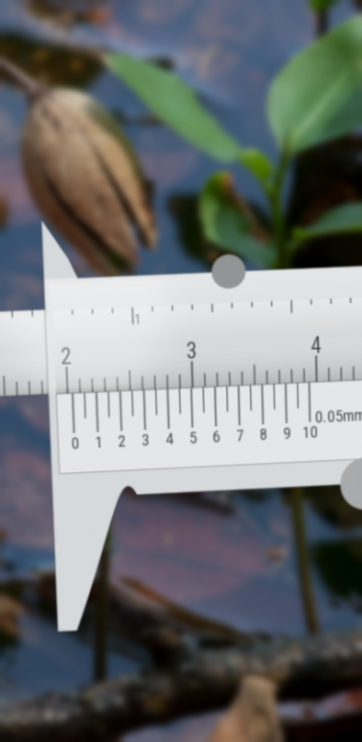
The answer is 20.4 mm
